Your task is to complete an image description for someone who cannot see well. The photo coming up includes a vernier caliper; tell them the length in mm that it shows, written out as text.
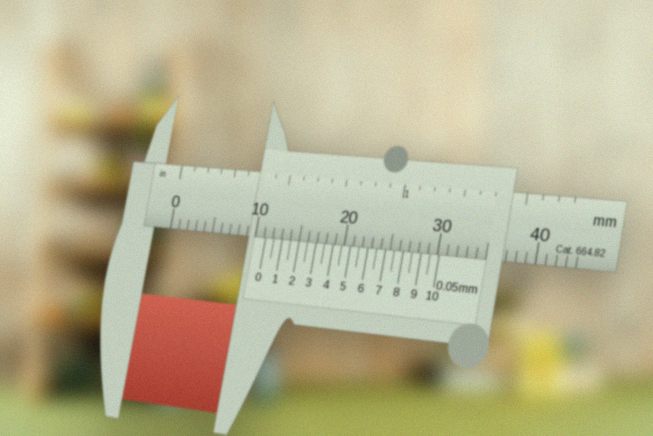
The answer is 11.2 mm
